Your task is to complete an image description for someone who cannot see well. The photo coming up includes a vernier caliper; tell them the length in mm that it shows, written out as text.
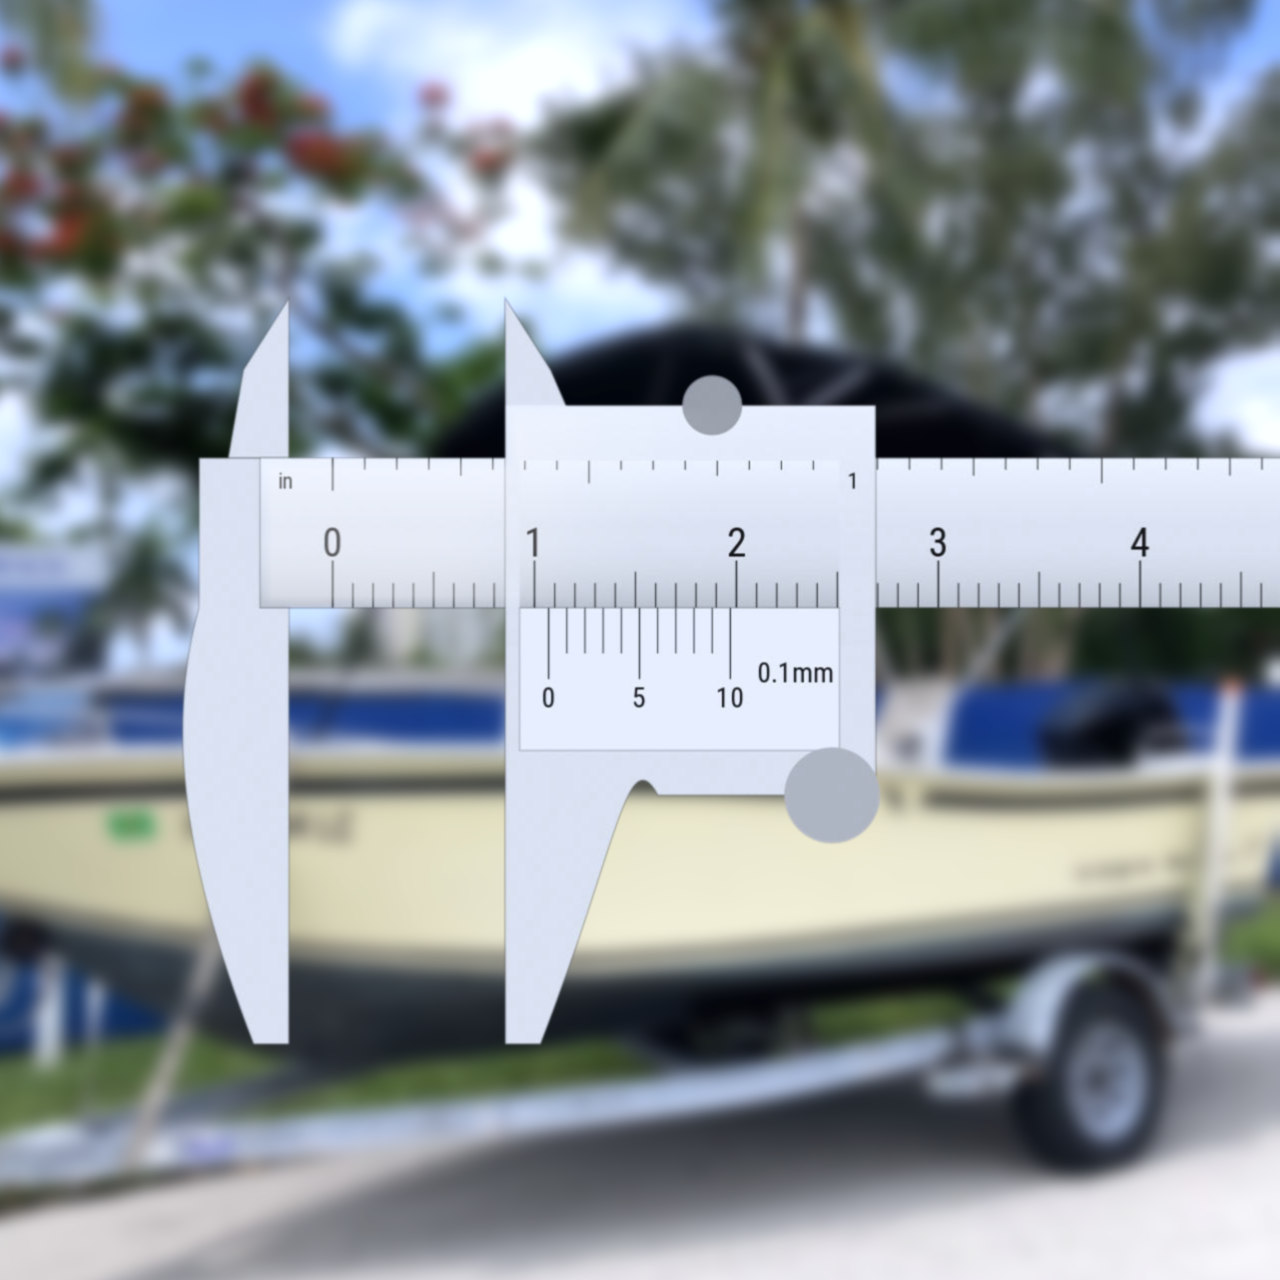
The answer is 10.7 mm
